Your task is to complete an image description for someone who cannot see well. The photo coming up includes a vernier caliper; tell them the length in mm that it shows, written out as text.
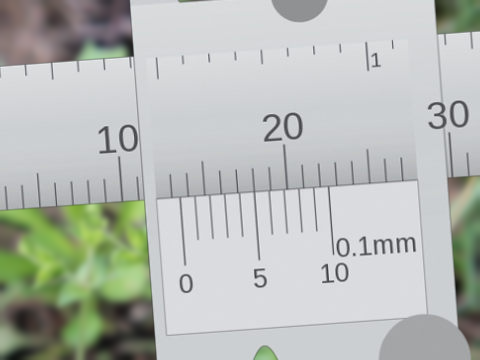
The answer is 13.5 mm
